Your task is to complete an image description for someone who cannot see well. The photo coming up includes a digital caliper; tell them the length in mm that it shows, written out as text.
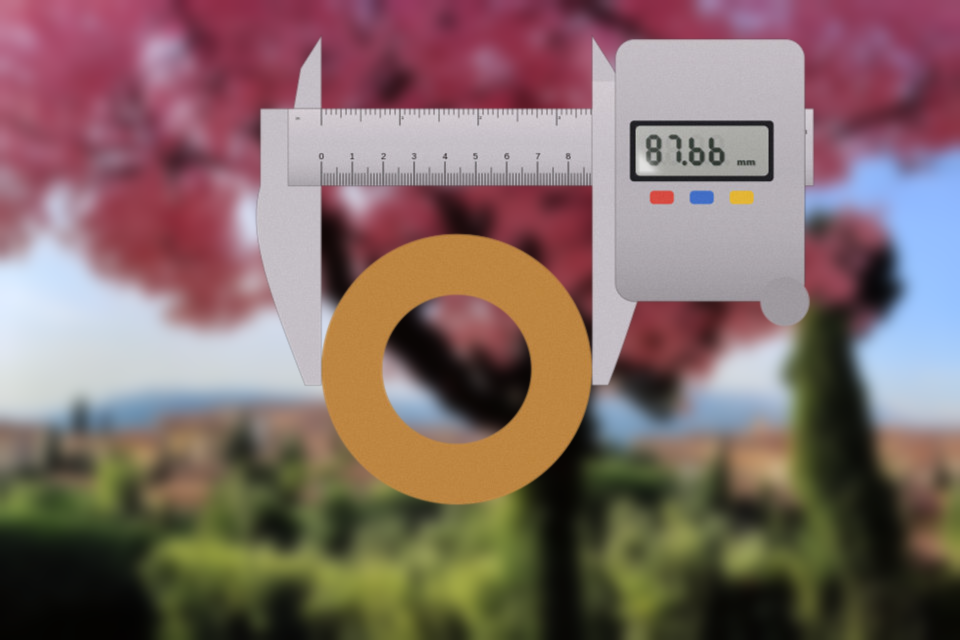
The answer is 87.66 mm
